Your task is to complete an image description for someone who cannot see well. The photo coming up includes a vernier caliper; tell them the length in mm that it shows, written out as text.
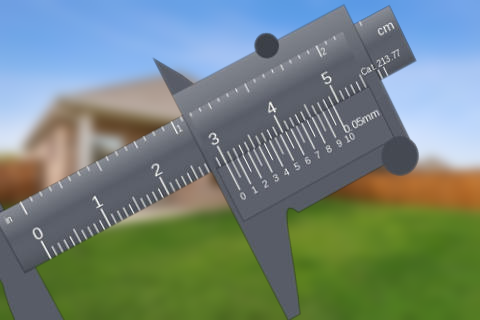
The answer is 30.0 mm
